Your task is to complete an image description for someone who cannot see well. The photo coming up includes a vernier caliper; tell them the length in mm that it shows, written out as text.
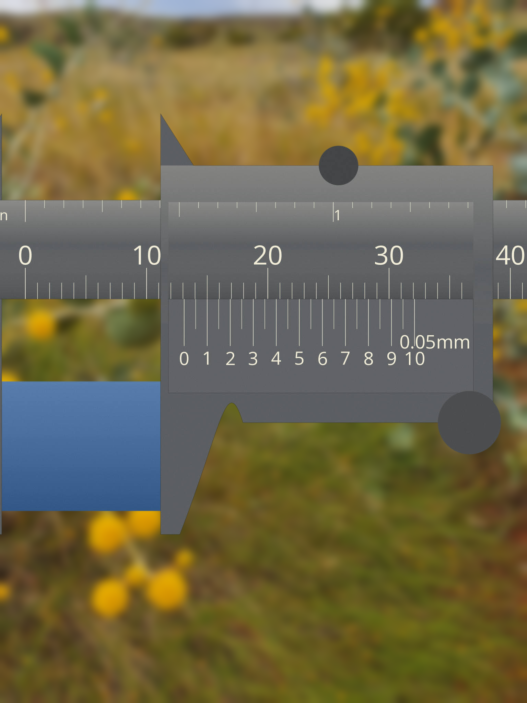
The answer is 13.1 mm
